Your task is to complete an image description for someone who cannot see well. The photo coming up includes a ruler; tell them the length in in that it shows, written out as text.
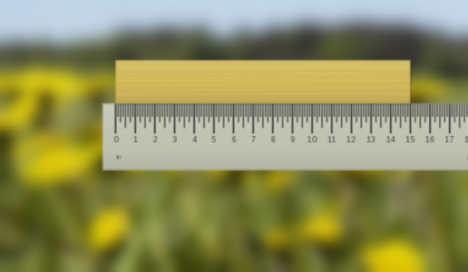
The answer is 15 in
